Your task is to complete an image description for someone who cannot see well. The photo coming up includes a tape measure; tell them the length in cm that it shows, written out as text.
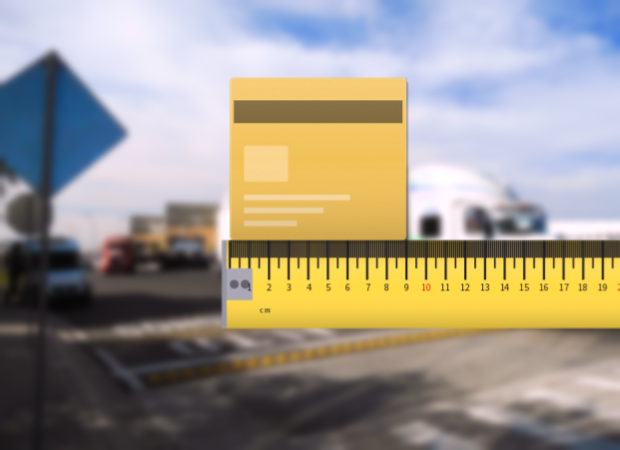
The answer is 9 cm
